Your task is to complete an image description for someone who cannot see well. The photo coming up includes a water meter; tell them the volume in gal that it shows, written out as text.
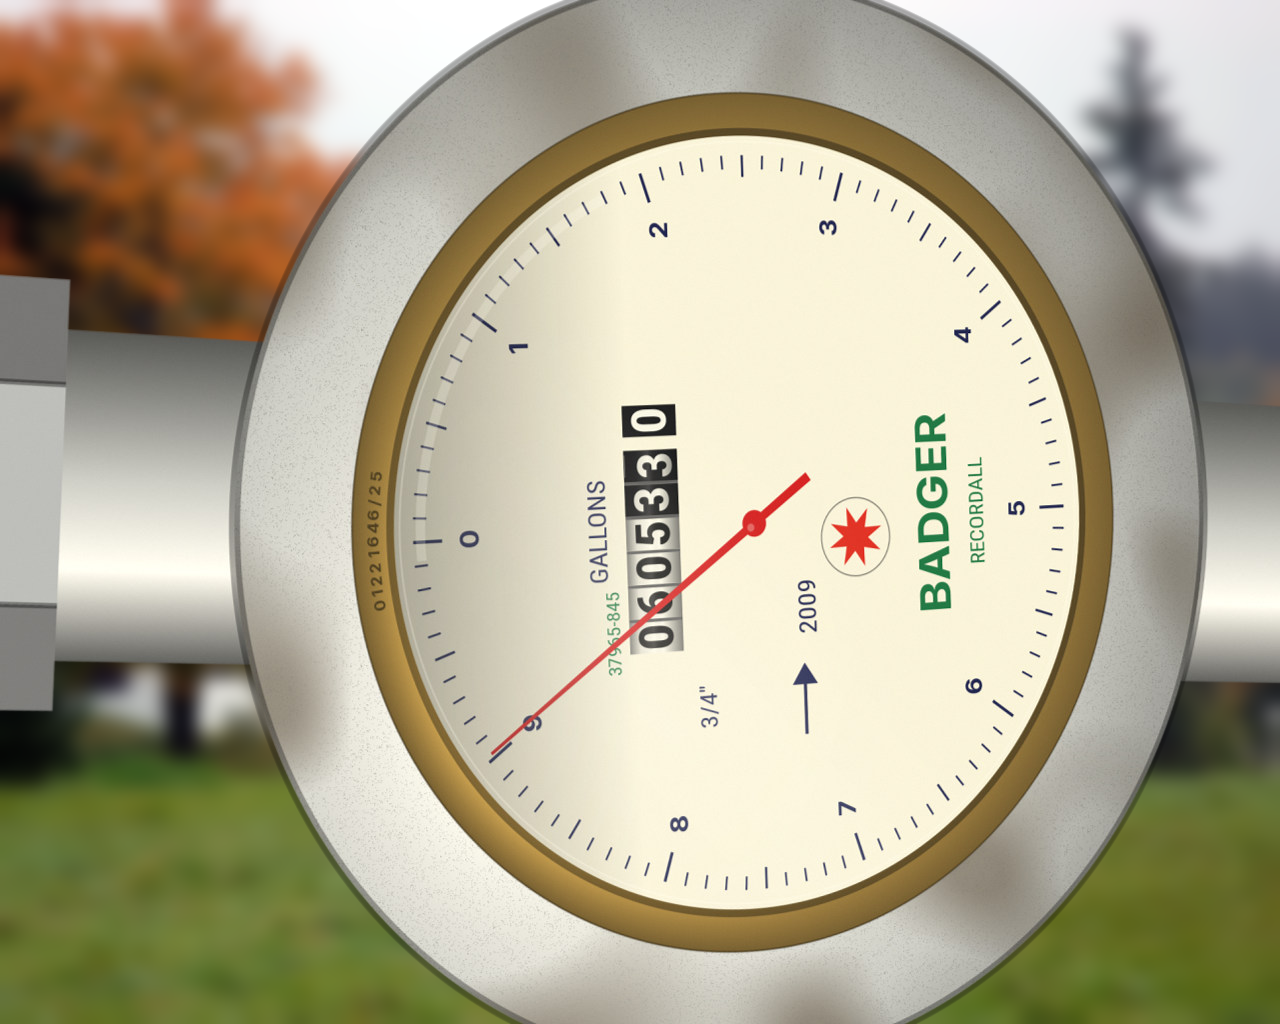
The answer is 605329.0 gal
